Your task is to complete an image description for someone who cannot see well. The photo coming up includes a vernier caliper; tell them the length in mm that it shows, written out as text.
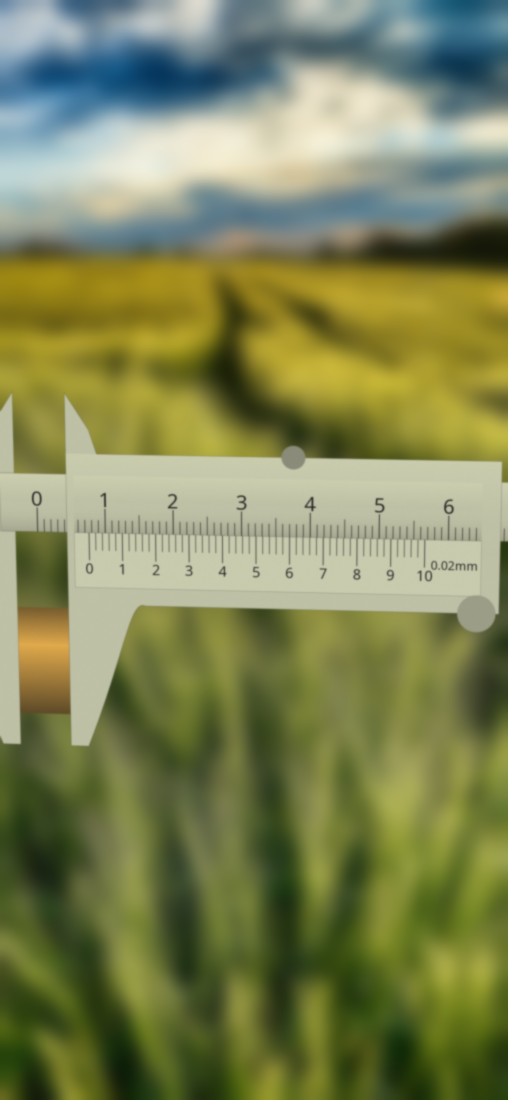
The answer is 7.6 mm
